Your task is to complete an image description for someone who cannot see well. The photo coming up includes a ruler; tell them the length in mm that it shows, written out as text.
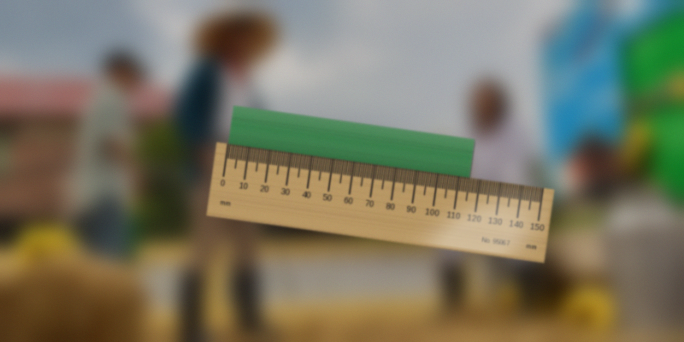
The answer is 115 mm
